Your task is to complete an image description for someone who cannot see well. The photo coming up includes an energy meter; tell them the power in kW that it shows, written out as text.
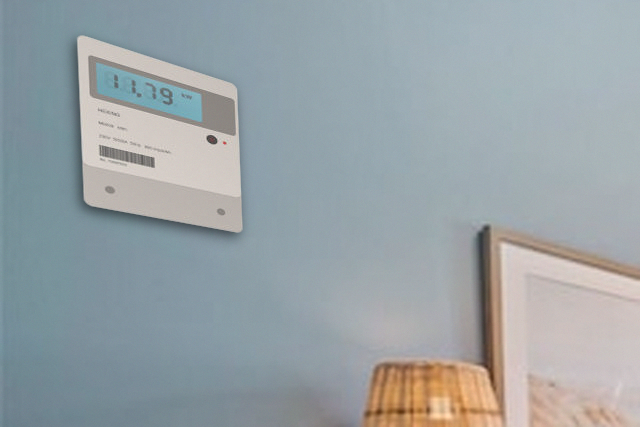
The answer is 11.79 kW
